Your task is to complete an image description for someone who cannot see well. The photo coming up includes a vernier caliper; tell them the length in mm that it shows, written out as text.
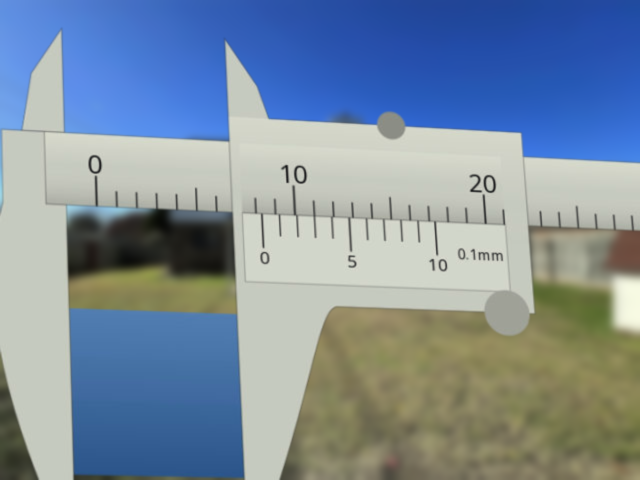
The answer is 8.3 mm
